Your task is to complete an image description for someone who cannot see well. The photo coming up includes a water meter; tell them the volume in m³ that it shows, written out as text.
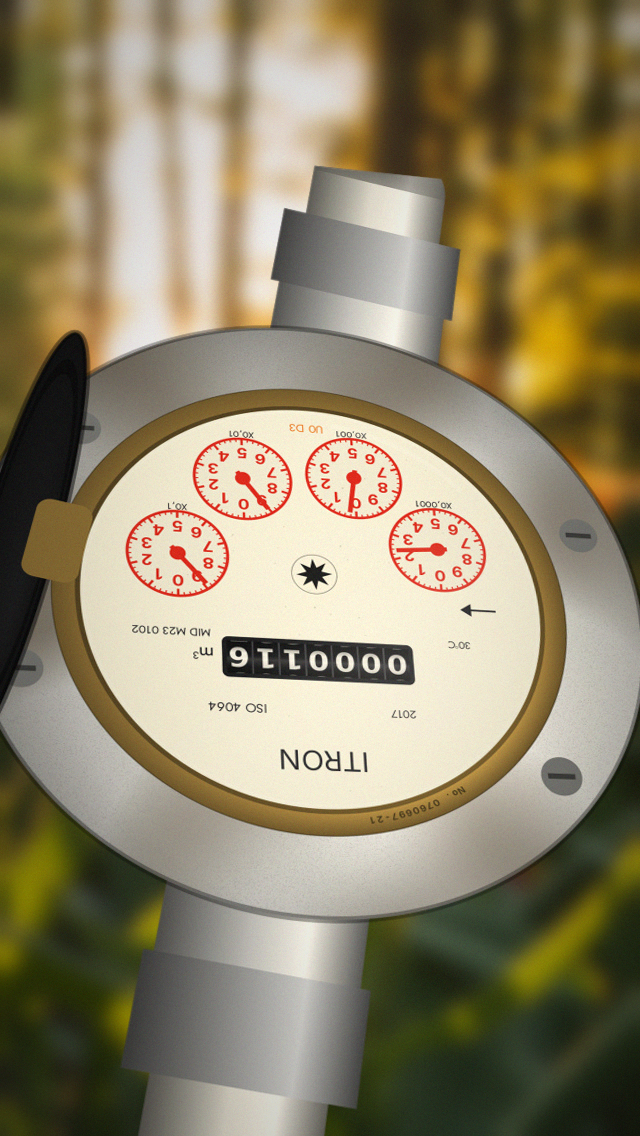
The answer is 116.8902 m³
